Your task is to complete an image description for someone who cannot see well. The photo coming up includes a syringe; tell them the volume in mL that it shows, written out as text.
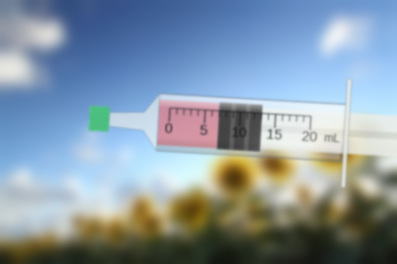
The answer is 7 mL
